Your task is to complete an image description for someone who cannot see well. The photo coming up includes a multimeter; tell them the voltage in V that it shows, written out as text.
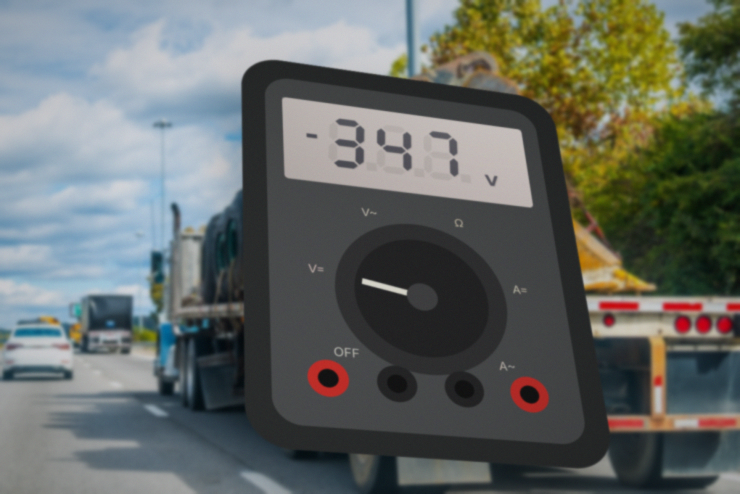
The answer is -347 V
